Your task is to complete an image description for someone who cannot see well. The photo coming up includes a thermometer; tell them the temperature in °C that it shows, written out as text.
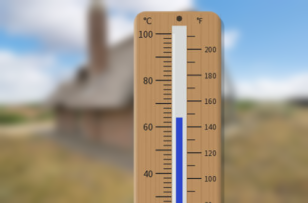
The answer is 64 °C
